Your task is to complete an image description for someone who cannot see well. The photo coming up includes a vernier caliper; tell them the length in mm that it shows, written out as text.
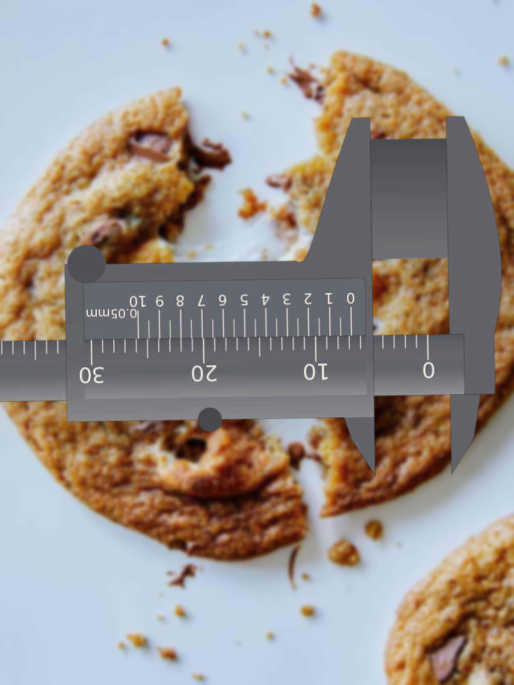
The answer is 6.8 mm
